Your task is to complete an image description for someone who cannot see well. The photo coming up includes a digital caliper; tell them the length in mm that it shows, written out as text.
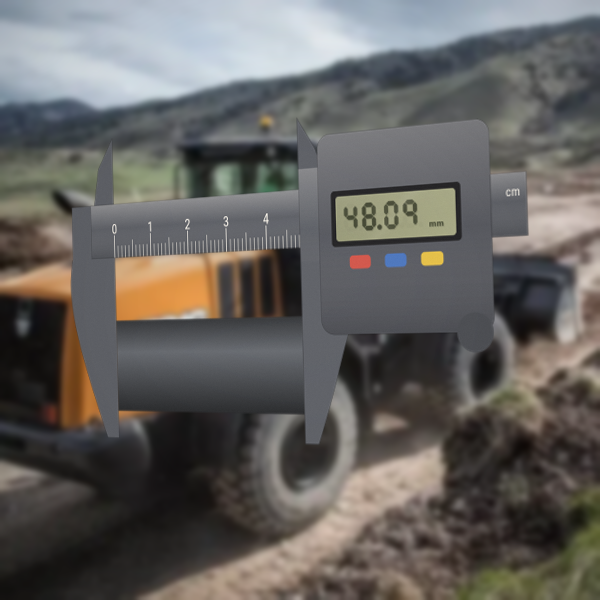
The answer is 48.09 mm
